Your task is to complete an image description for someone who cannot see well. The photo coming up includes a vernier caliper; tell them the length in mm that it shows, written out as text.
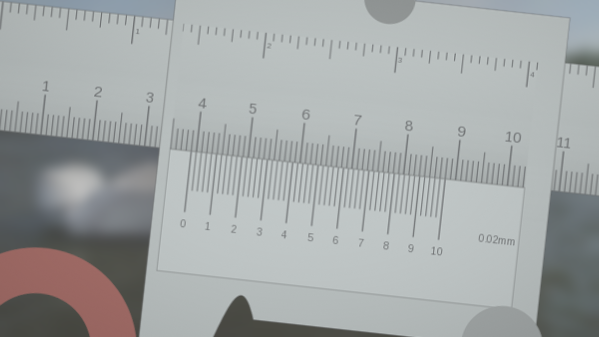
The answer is 39.0 mm
